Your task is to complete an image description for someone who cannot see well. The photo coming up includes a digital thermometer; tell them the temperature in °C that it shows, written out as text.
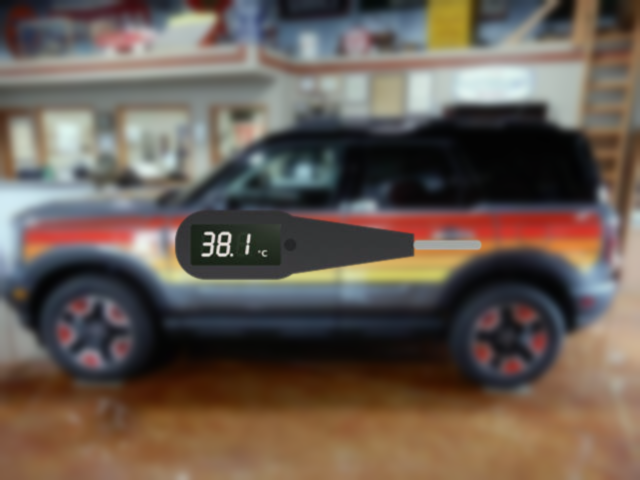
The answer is 38.1 °C
